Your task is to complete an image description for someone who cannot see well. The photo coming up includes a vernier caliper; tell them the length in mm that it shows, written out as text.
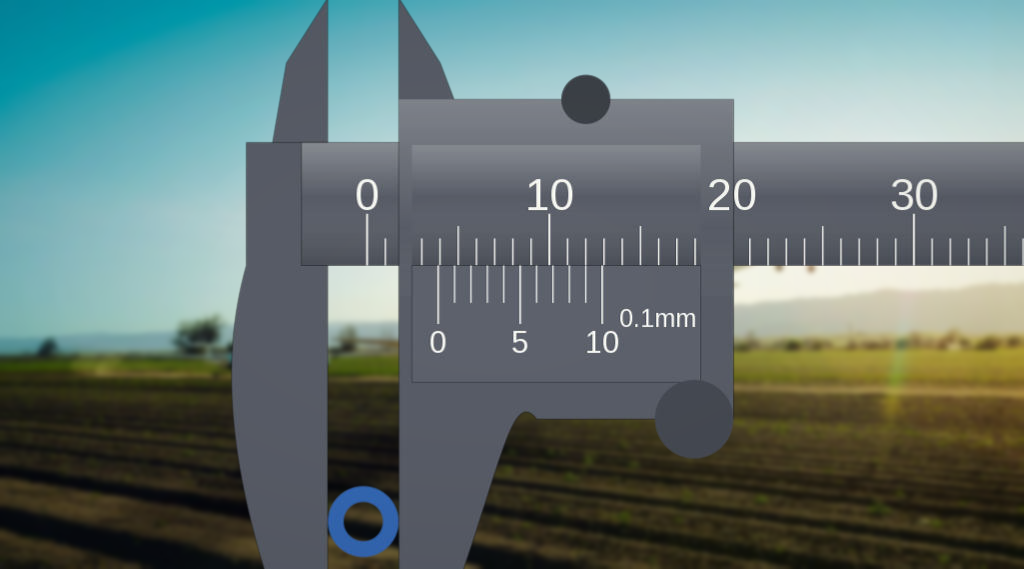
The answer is 3.9 mm
